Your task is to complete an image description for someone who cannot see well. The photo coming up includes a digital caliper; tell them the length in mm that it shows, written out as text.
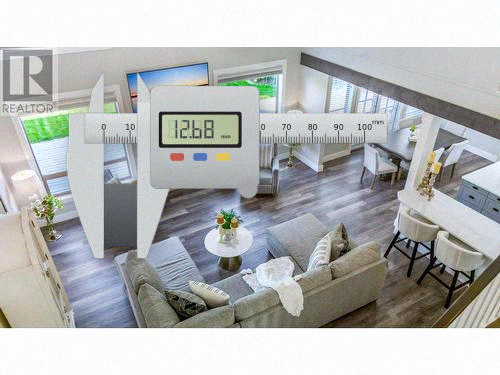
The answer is 12.68 mm
